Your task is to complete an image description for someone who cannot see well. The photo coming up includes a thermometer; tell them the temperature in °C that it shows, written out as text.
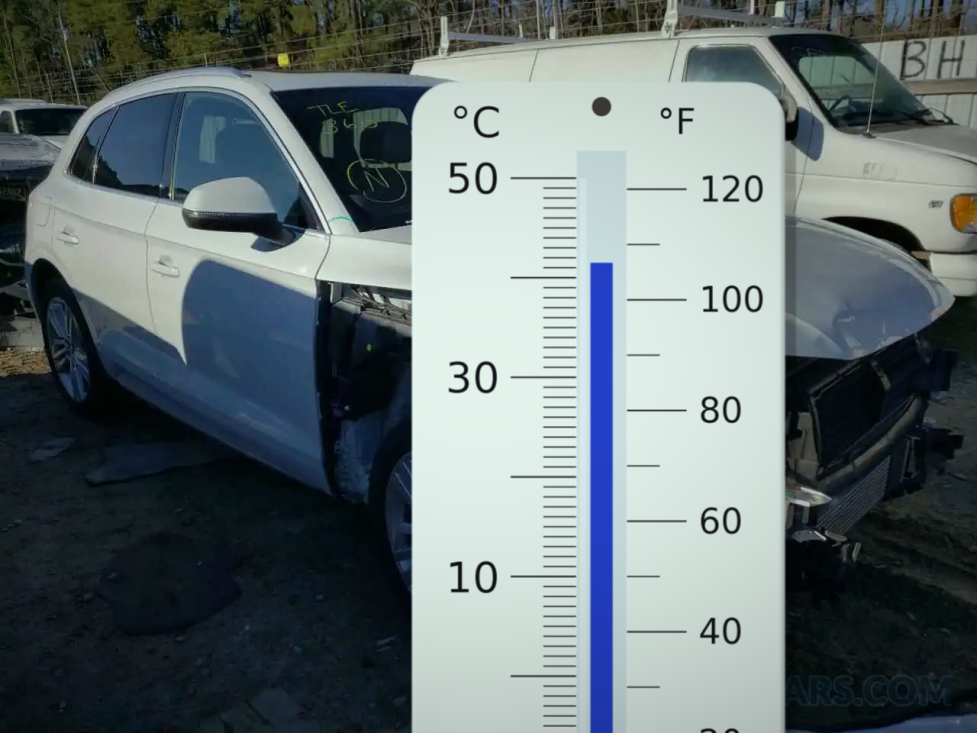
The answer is 41.5 °C
